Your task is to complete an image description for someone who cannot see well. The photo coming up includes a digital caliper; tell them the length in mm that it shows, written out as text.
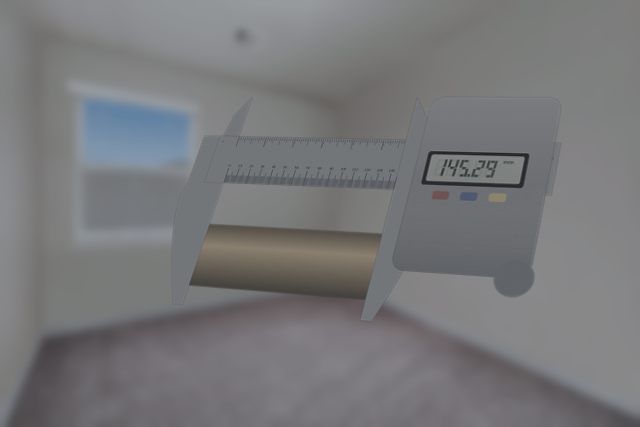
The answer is 145.29 mm
